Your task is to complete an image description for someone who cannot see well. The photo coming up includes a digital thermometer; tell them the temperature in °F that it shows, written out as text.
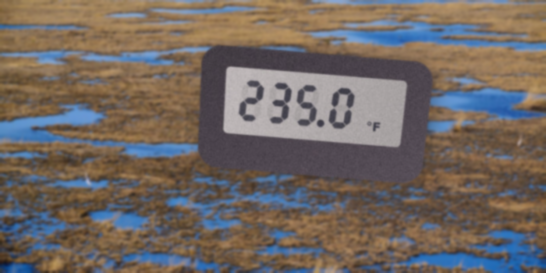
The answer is 235.0 °F
